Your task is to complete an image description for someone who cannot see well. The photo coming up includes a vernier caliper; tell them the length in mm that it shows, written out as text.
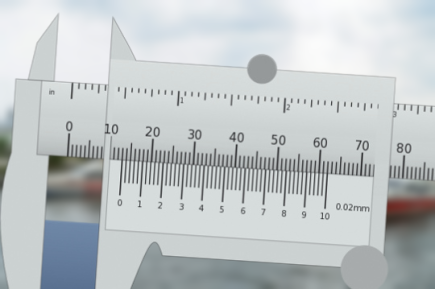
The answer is 13.0 mm
